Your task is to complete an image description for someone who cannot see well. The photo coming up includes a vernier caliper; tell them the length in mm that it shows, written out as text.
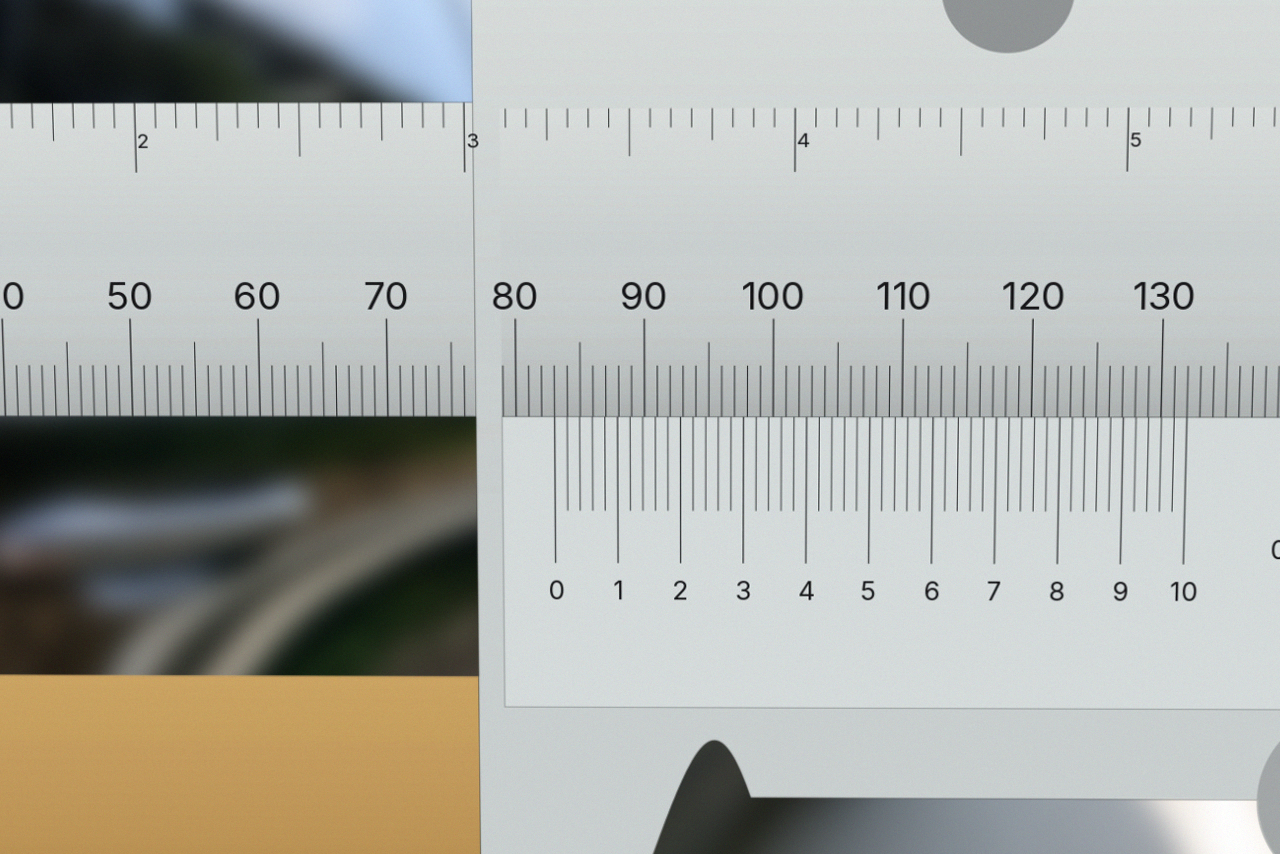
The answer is 83.0 mm
